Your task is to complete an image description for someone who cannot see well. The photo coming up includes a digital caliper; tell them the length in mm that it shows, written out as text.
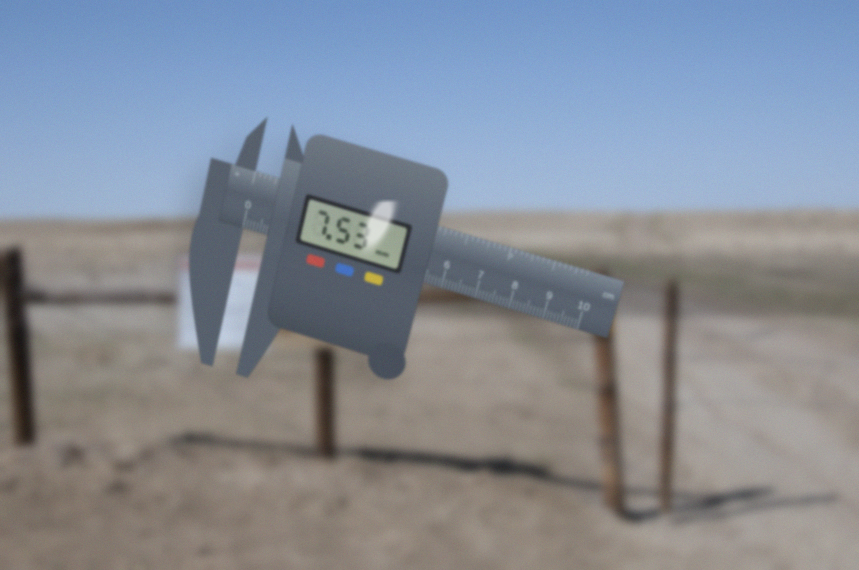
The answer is 7.53 mm
